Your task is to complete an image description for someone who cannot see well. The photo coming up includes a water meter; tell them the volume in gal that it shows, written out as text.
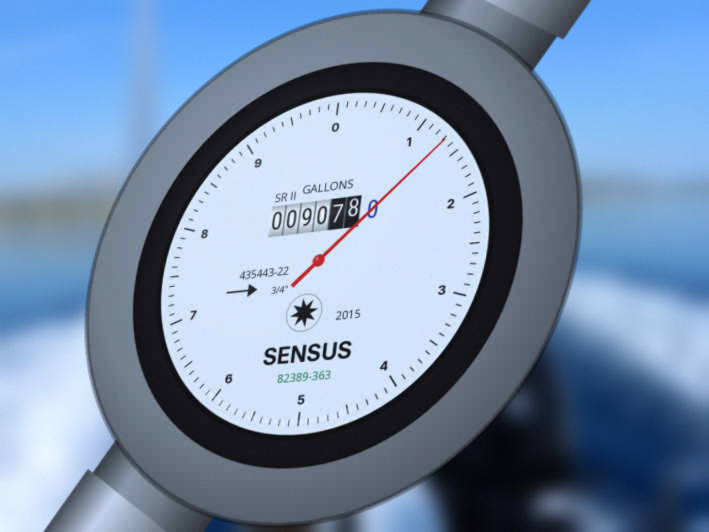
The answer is 90781.3 gal
